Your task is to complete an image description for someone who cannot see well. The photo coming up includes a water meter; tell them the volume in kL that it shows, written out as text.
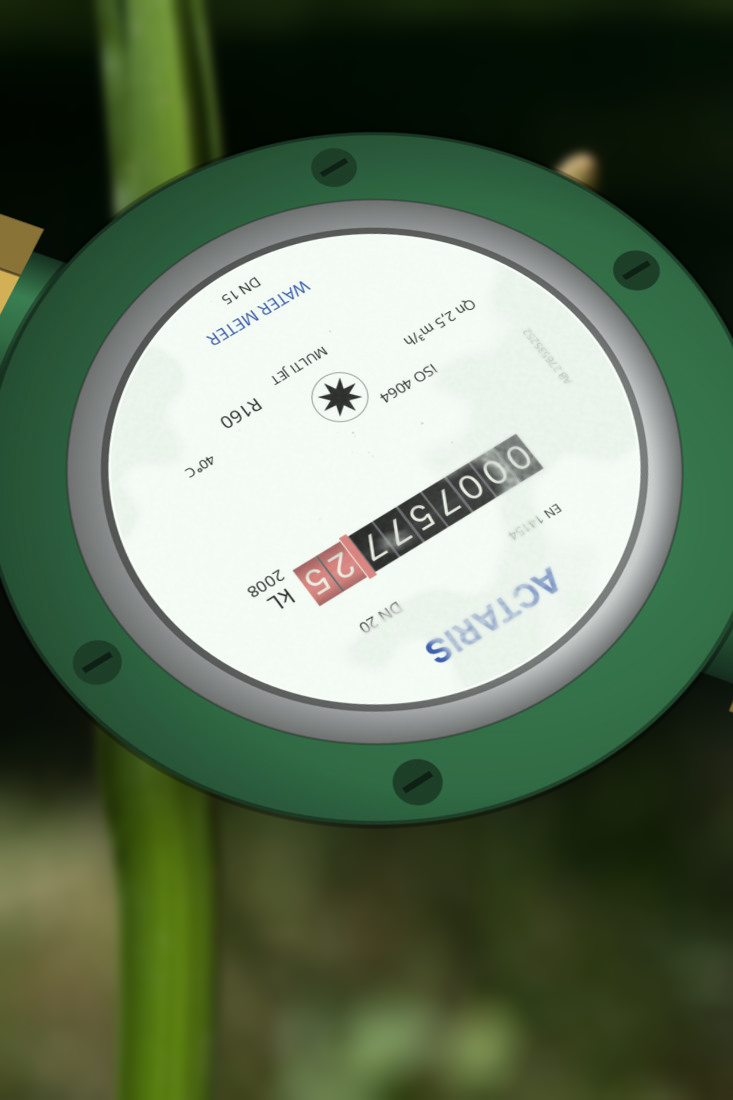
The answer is 7577.25 kL
